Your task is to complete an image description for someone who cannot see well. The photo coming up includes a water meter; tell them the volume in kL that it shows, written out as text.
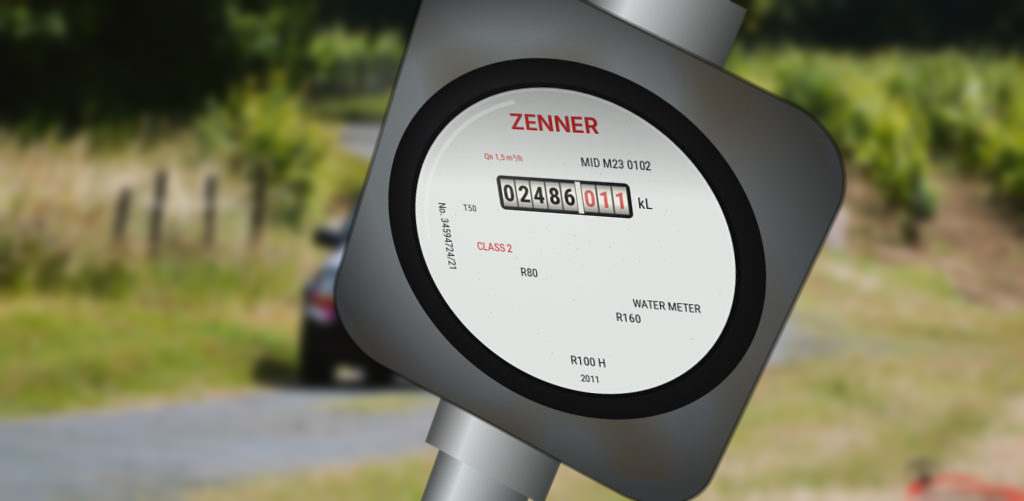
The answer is 2486.011 kL
